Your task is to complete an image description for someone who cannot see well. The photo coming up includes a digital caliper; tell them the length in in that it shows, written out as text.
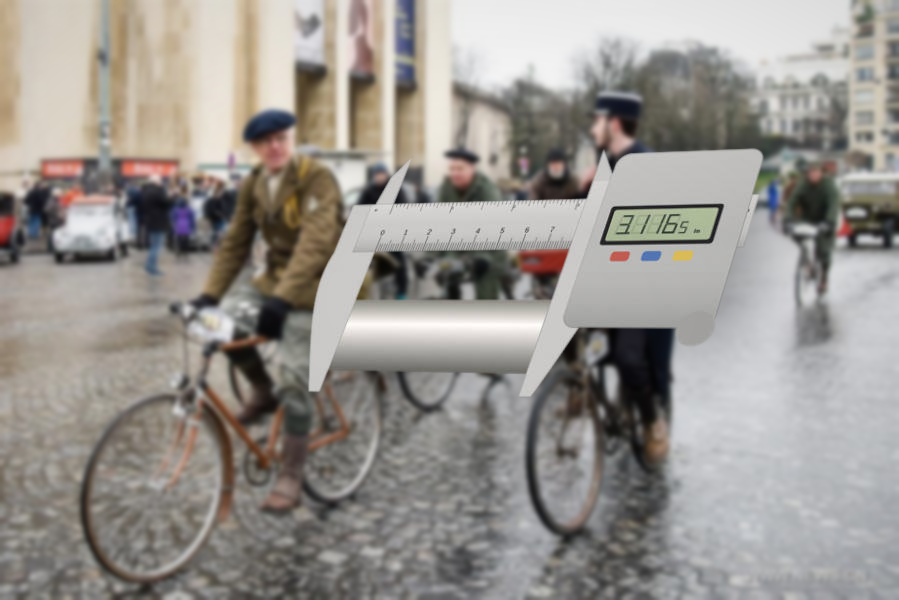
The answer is 3.1165 in
